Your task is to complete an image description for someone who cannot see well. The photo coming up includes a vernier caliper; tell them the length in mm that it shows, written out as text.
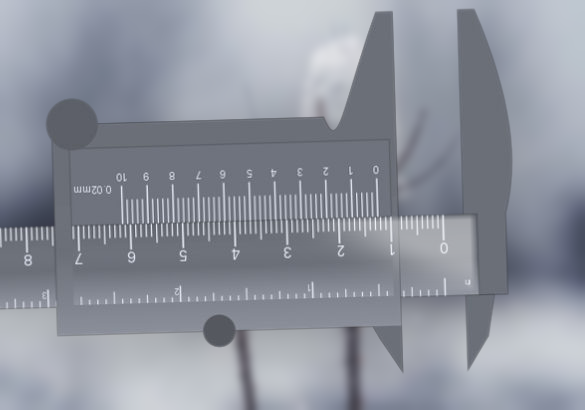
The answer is 12.5 mm
